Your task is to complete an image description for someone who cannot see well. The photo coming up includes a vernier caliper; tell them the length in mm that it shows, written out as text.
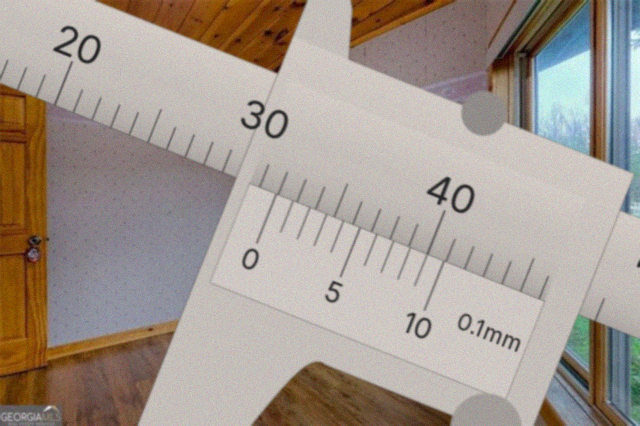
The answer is 31.9 mm
